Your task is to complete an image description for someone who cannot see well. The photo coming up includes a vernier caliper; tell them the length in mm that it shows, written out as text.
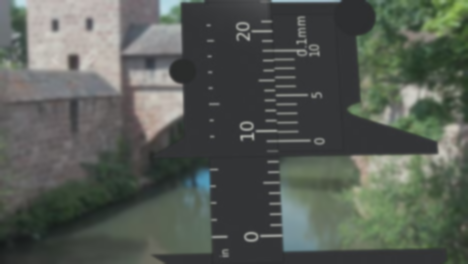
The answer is 9.0 mm
